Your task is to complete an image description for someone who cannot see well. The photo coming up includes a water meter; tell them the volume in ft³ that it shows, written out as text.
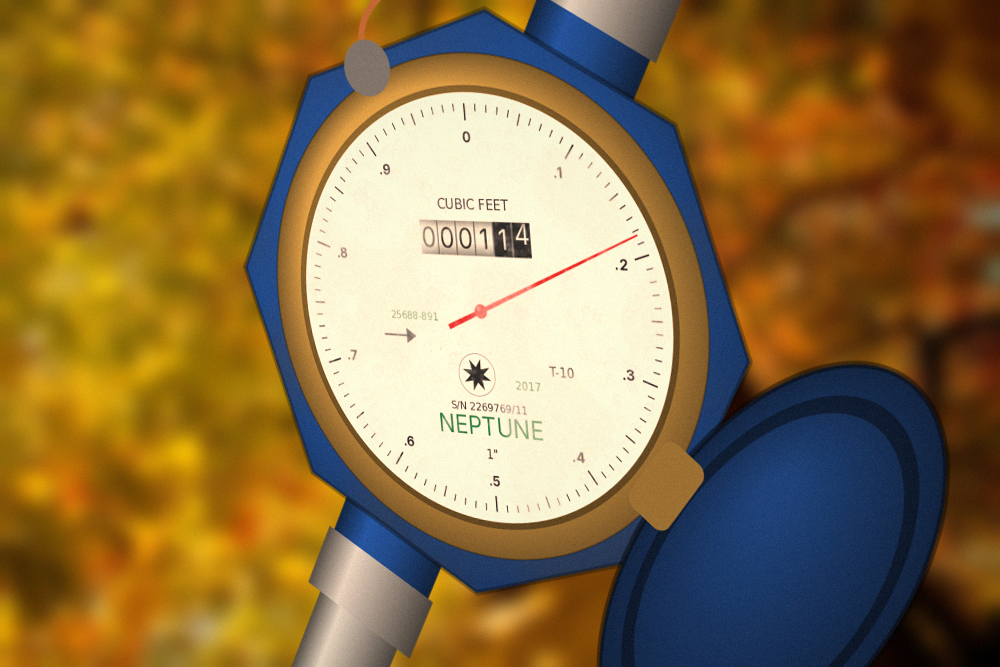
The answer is 114.18 ft³
